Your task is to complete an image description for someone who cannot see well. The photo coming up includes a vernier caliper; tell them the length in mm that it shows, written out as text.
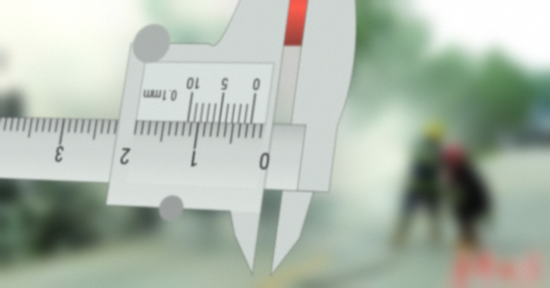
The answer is 2.5 mm
